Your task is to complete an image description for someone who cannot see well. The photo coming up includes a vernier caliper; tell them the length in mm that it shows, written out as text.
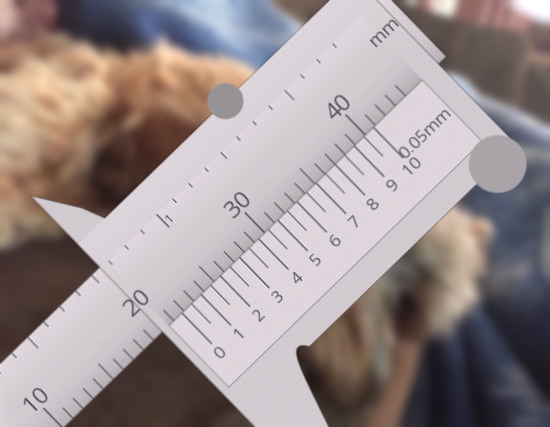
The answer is 21.8 mm
